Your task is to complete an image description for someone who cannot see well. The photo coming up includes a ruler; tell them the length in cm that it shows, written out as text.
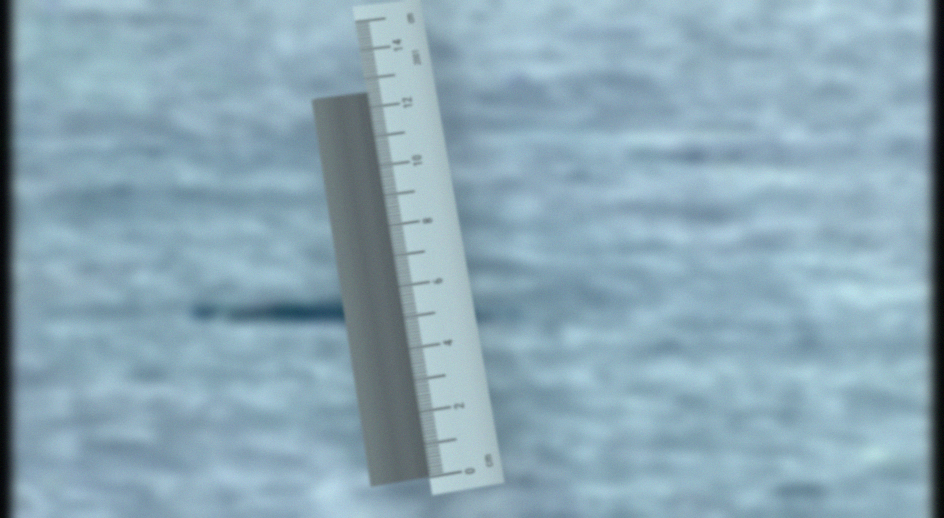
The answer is 12.5 cm
